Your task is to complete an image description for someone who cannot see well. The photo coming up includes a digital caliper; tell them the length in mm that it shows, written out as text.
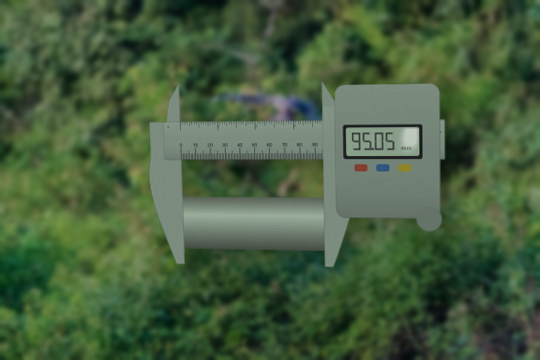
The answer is 95.05 mm
